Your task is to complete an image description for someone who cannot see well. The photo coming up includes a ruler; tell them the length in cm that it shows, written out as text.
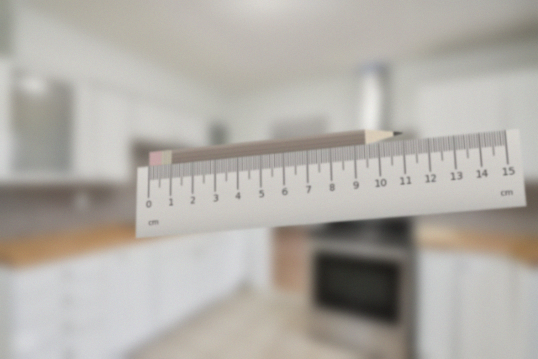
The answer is 11 cm
